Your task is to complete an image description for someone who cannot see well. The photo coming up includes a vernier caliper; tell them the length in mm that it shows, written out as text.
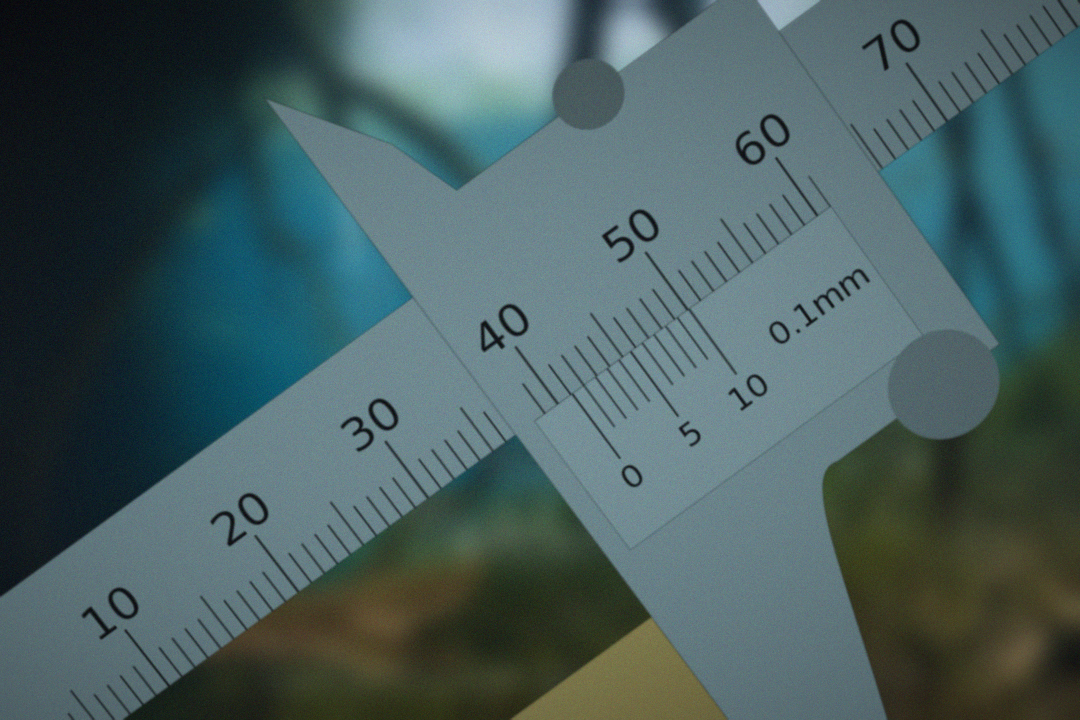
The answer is 41.1 mm
